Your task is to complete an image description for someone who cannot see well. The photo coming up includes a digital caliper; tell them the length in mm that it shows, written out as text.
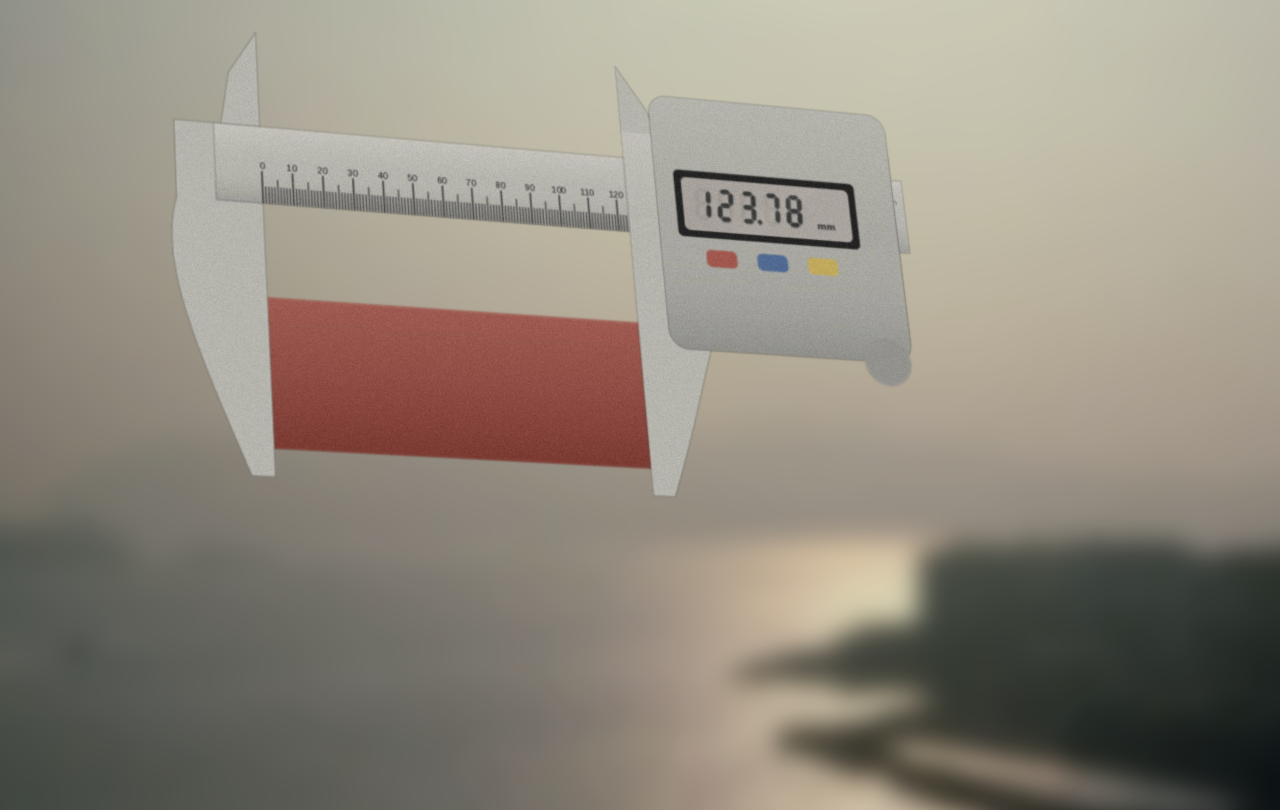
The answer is 123.78 mm
